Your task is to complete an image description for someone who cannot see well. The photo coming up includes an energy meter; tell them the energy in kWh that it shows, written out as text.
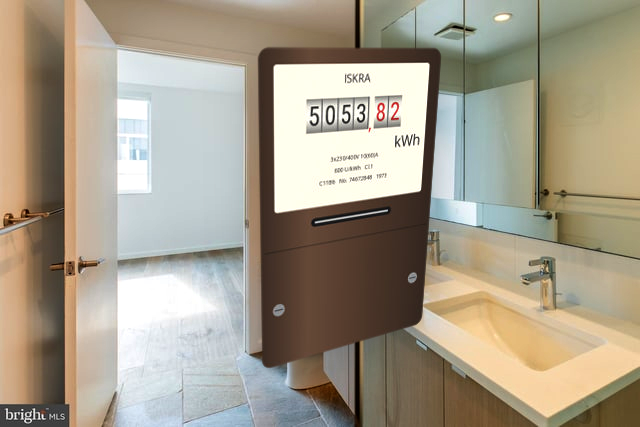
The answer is 5053.82 kWh
